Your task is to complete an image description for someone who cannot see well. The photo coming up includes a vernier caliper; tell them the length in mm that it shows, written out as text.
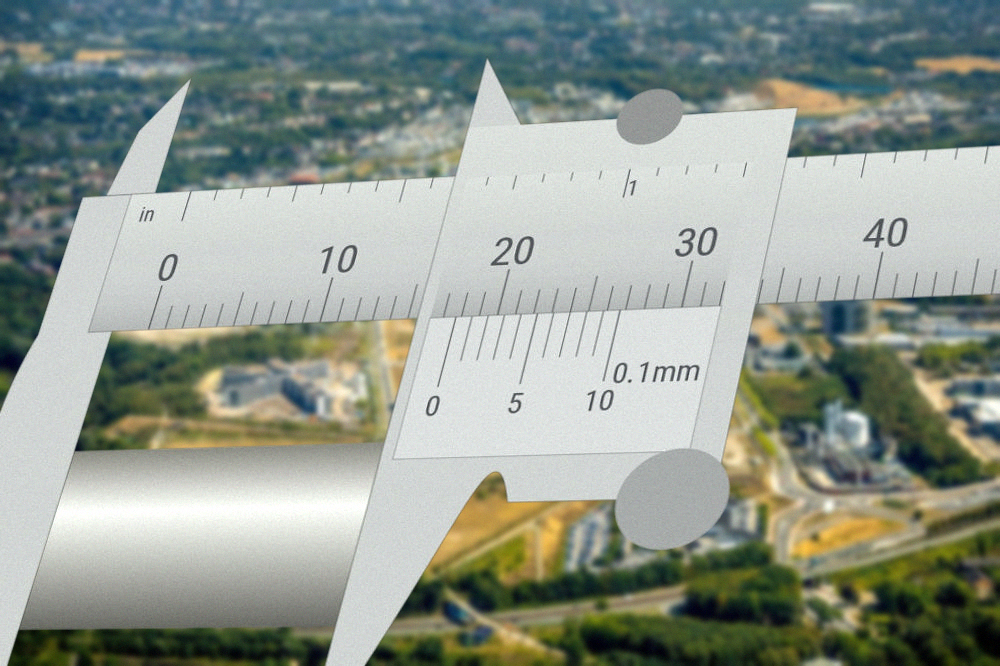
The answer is 17.7 mm
